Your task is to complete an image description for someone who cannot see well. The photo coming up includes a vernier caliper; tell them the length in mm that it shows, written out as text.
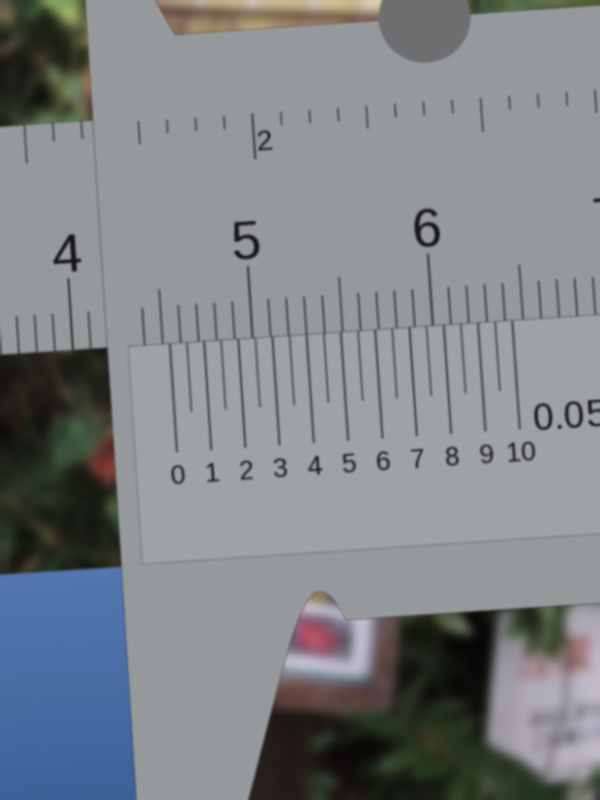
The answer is 45.4 mm
